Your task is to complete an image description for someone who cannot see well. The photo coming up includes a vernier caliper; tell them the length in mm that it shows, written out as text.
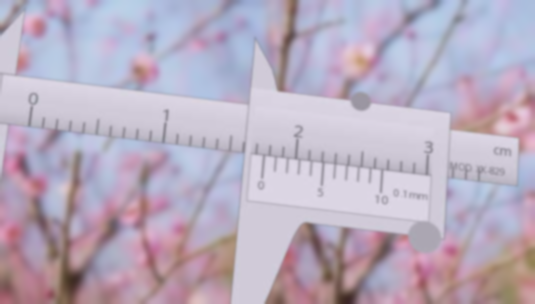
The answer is 17.6 mm
